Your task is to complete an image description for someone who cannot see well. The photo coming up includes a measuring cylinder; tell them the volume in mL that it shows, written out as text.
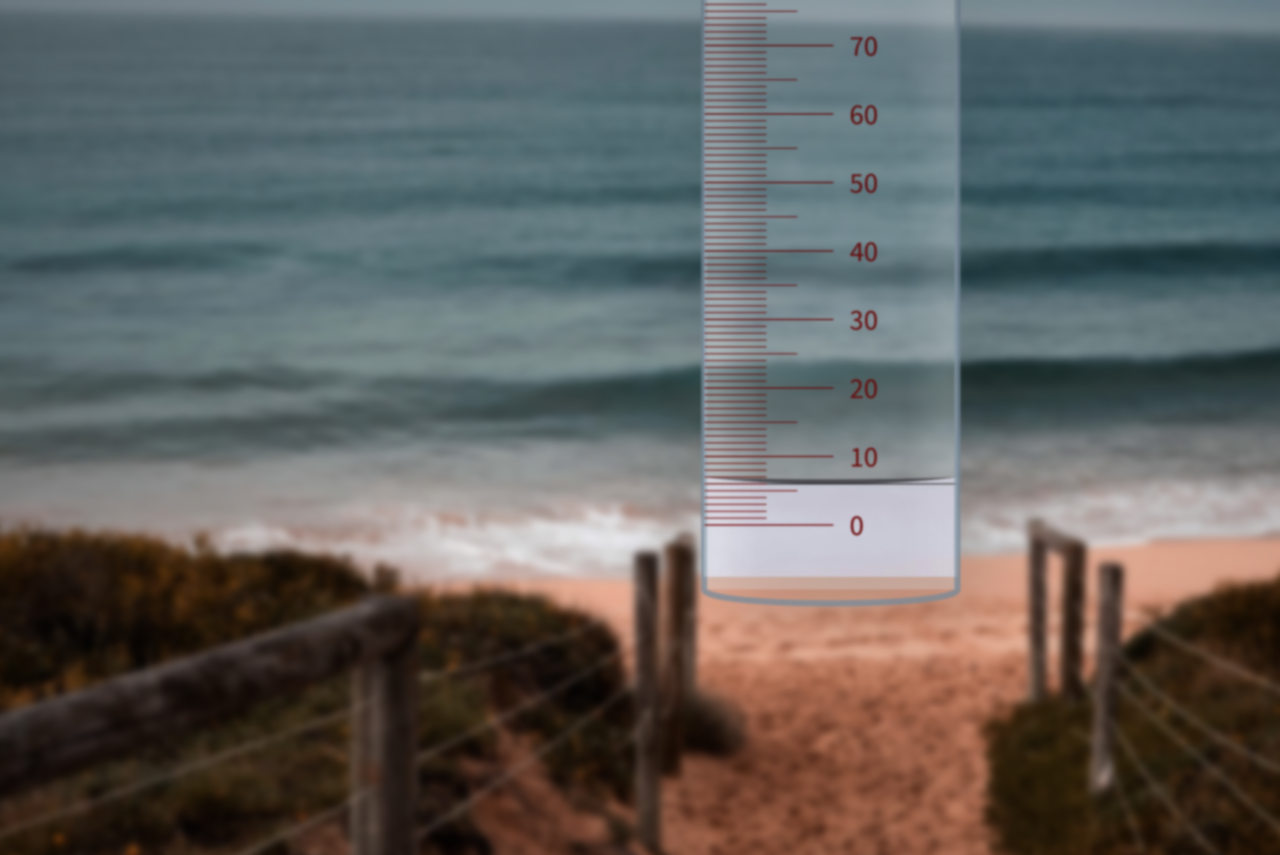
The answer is 6 mL
